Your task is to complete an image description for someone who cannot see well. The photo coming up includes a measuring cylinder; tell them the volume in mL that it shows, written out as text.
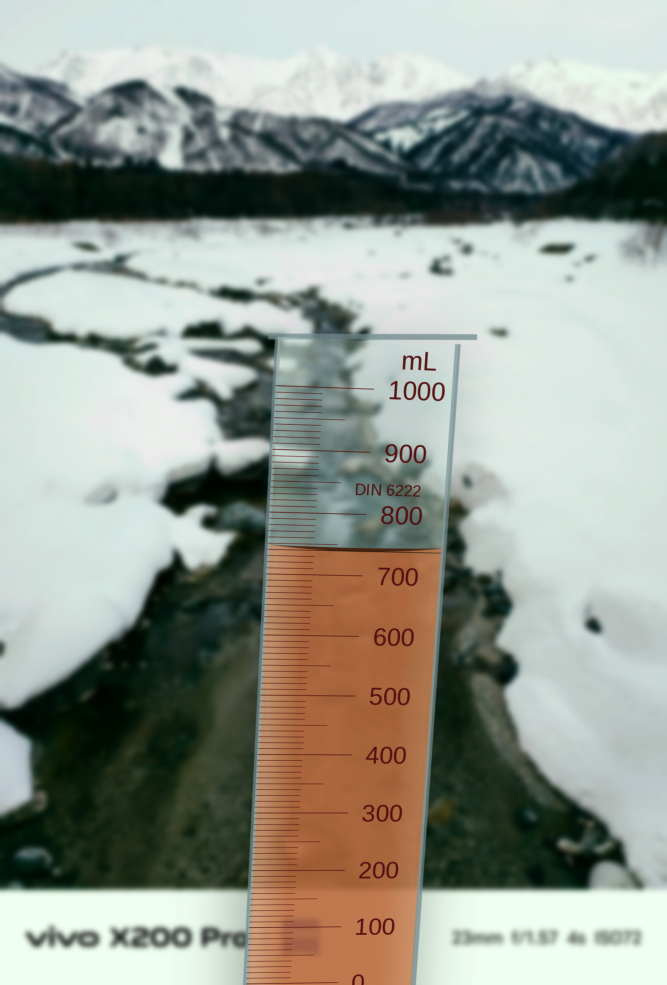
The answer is 740 mL
